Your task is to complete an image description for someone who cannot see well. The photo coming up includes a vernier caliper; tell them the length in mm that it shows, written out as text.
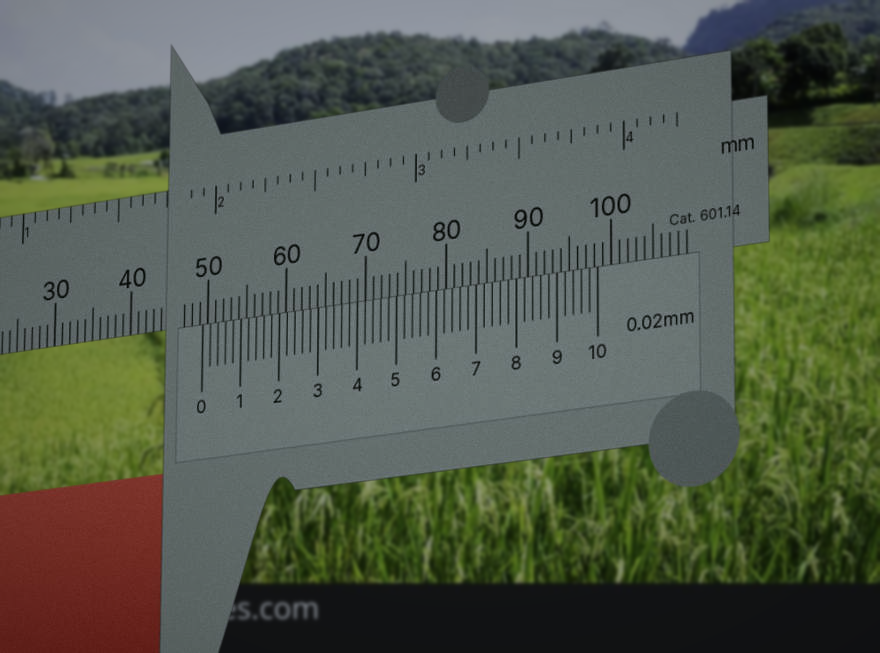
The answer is 49.4 mm
